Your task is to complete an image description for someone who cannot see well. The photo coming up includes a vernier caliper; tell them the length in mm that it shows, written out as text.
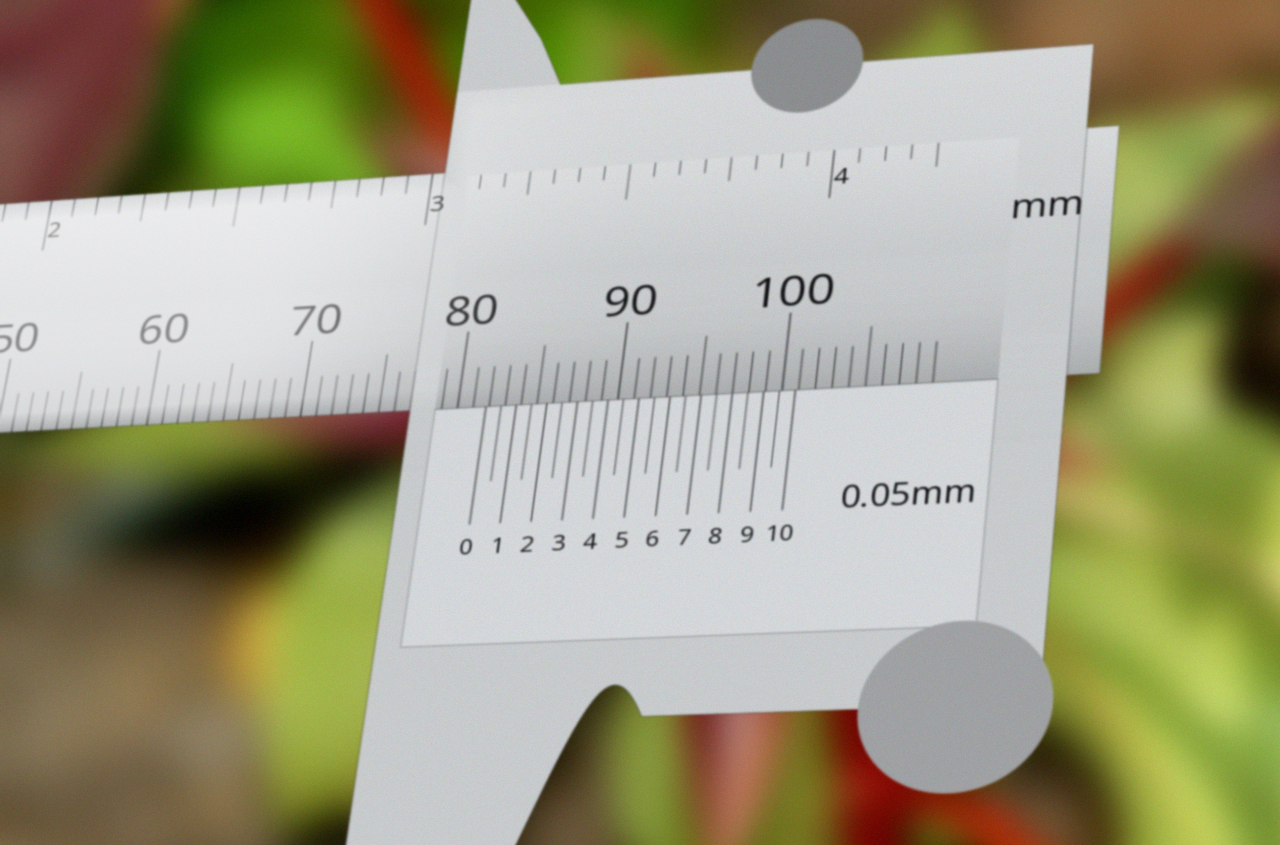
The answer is 81.8 mm
